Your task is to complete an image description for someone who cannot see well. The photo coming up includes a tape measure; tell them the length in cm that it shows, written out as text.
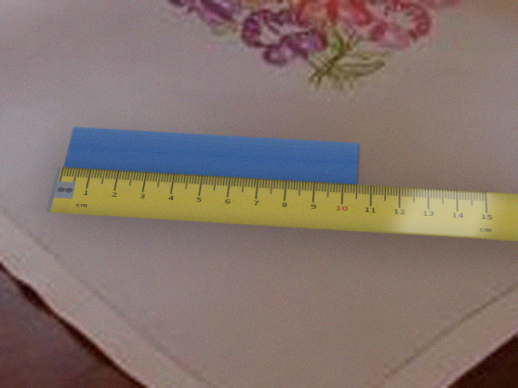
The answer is 10.5 cm
